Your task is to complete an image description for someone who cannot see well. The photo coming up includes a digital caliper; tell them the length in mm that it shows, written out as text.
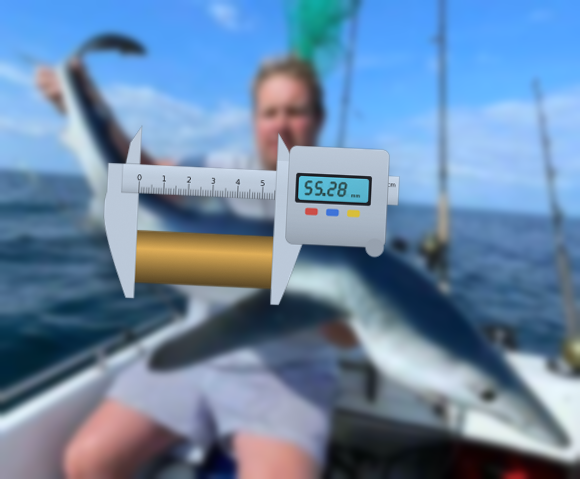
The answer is 55.28 mm
